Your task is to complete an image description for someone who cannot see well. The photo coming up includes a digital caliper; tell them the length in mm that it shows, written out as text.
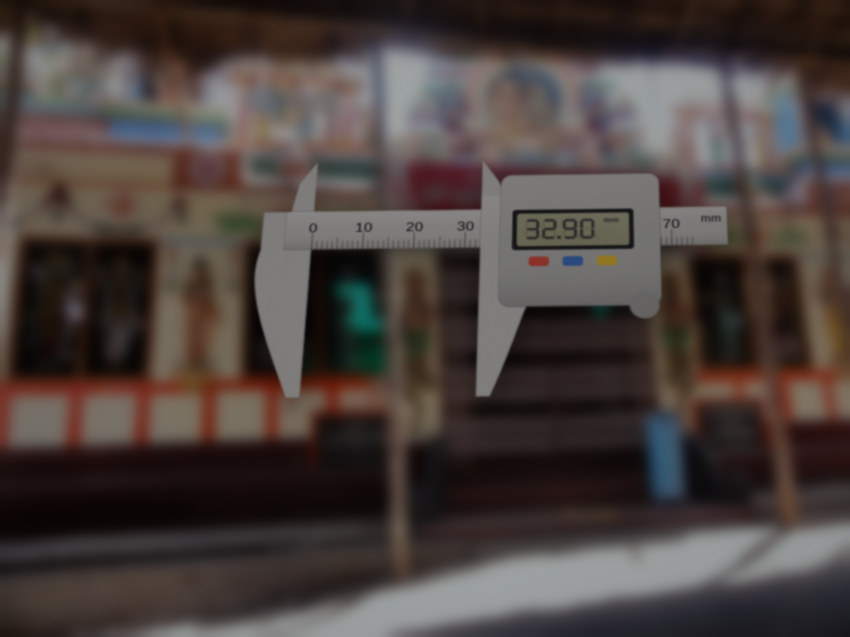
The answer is 32.90 mm
